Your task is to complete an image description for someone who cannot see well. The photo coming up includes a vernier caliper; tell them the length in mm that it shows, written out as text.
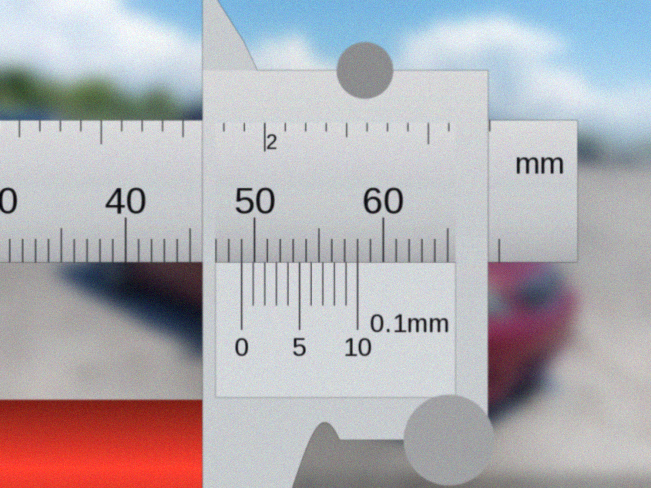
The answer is 49.0 mm
